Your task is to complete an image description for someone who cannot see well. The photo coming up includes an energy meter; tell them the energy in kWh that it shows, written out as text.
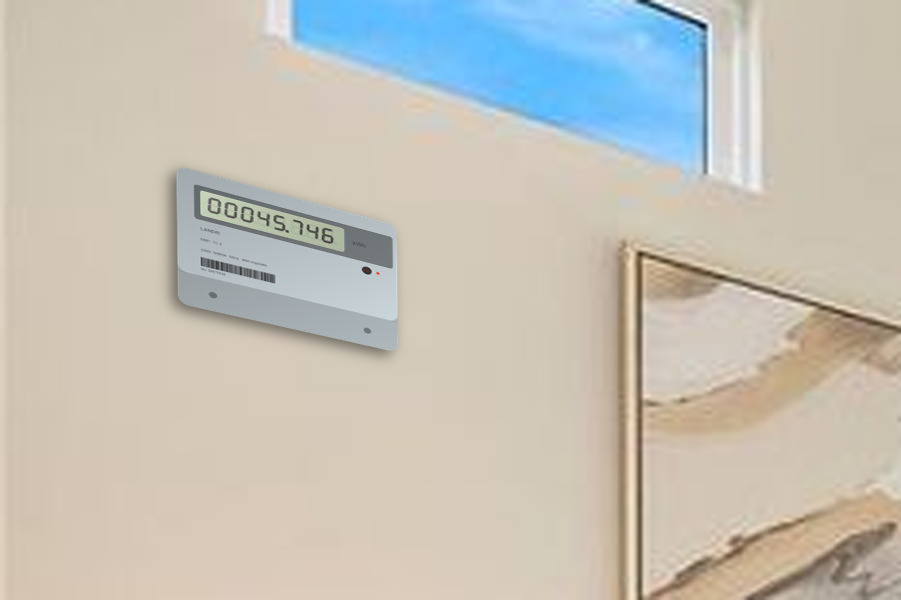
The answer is 45.746 kWh
